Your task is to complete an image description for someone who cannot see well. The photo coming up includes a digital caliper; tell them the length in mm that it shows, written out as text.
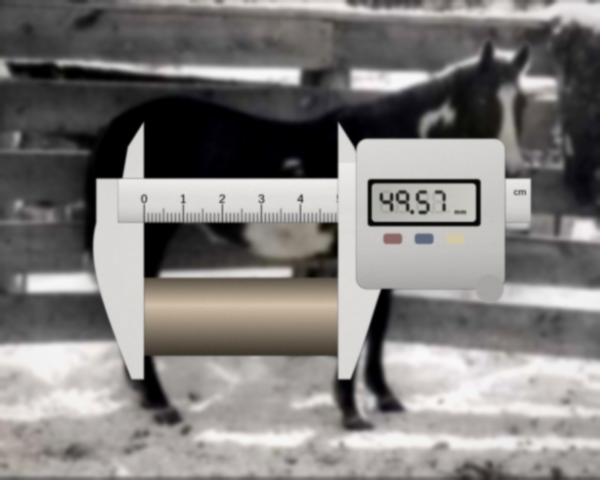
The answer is 49.57 mm
